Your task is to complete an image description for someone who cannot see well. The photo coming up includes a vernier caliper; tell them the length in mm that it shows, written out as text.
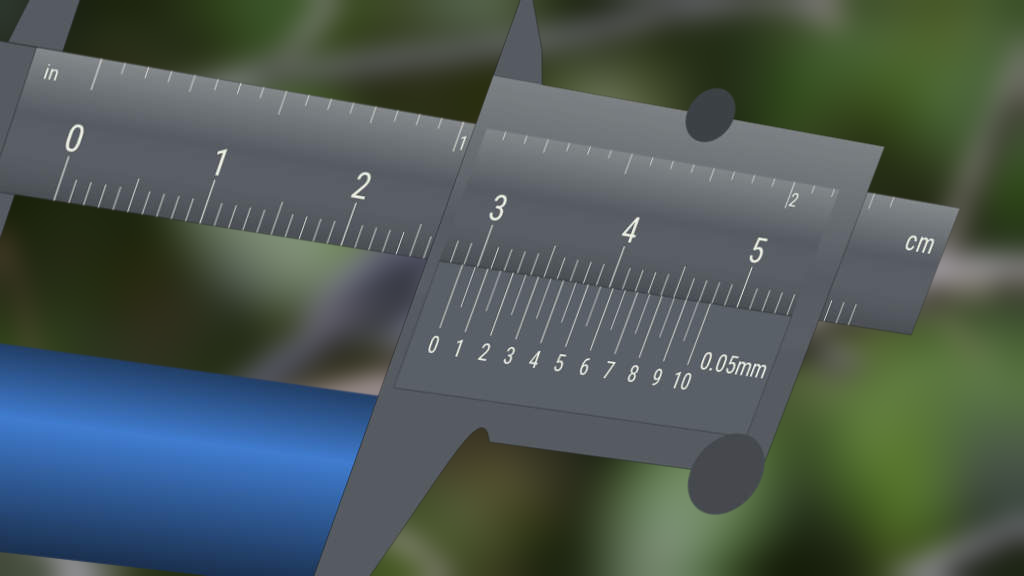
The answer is 28.9 mm
